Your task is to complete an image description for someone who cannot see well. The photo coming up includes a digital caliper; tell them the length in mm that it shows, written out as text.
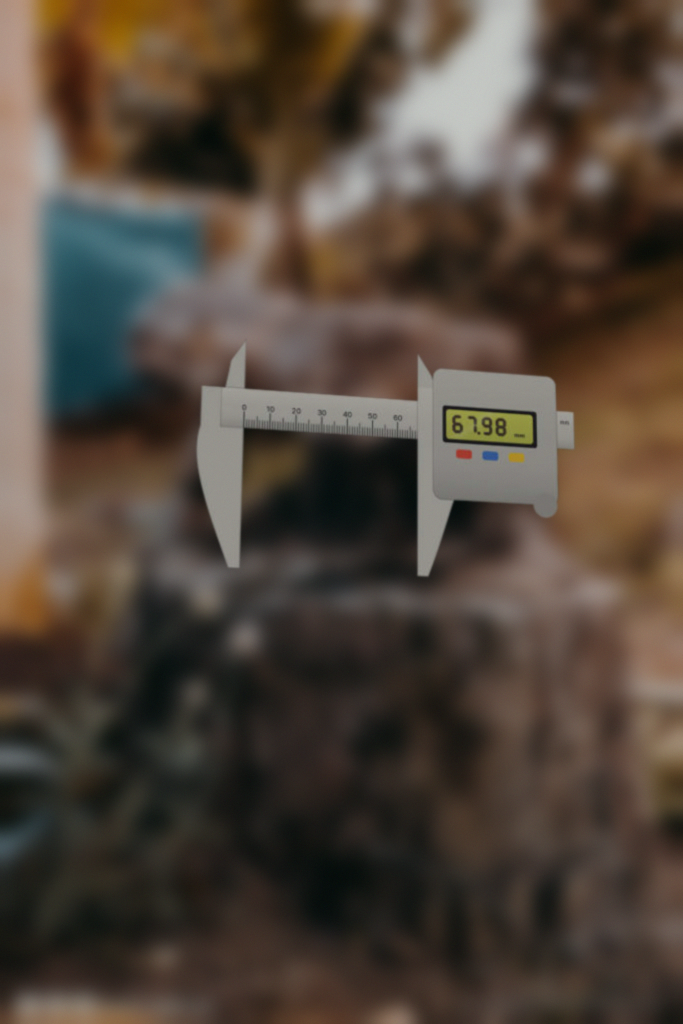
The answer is 67.98 mm
